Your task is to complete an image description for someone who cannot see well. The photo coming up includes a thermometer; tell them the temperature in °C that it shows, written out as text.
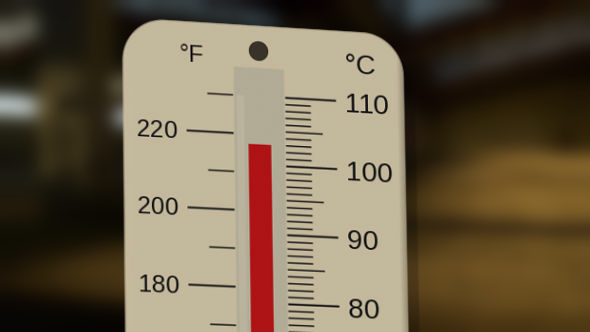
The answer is 103 °C
